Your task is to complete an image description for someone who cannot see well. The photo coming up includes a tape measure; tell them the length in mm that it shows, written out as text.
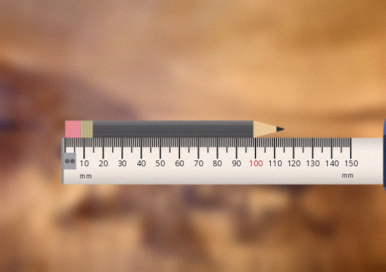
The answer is 115 mm
